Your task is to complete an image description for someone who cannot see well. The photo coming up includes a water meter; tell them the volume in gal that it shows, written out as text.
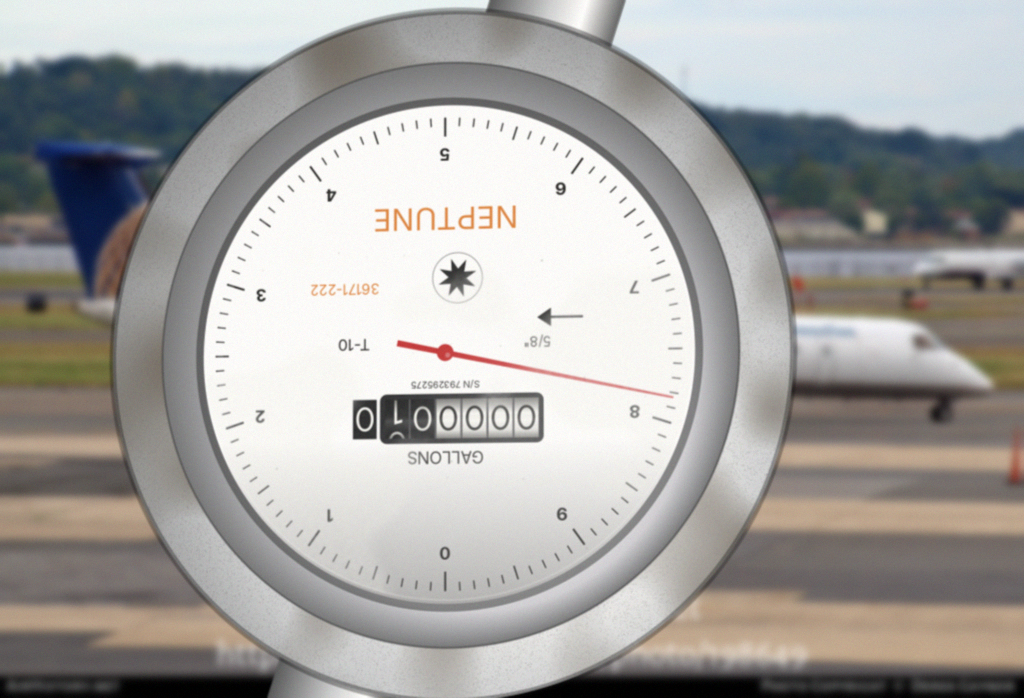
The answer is 7.8 gal
